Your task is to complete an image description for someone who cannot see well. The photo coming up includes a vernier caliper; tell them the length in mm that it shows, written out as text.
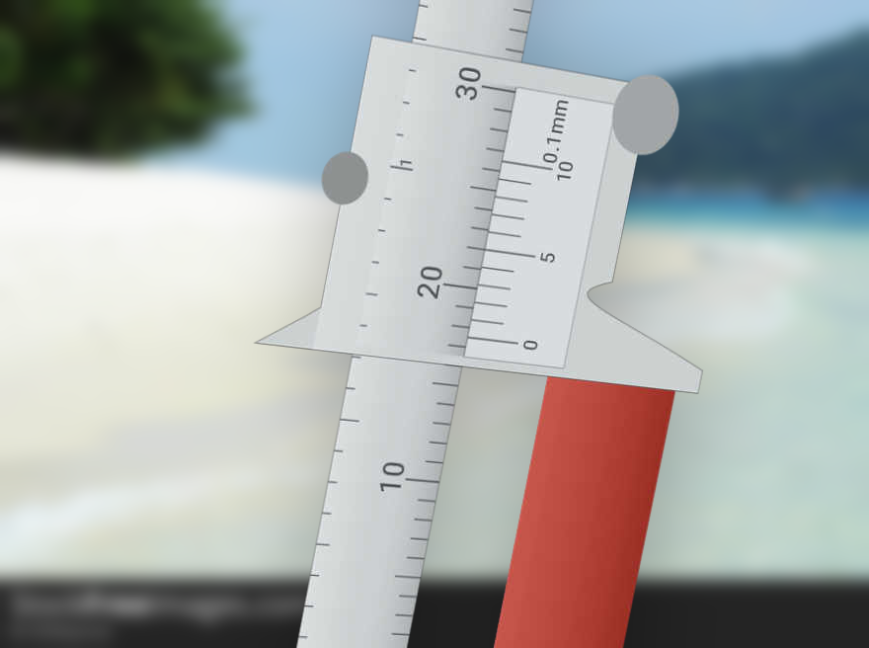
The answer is 17.5 mm
